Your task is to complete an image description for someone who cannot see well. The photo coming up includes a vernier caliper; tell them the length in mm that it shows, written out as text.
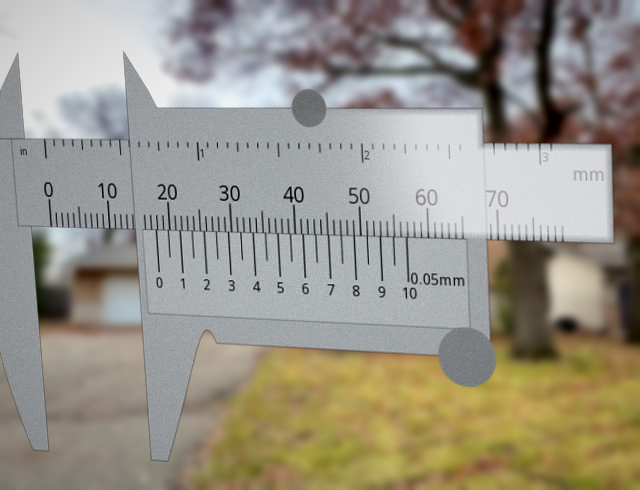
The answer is 17.8 mm
